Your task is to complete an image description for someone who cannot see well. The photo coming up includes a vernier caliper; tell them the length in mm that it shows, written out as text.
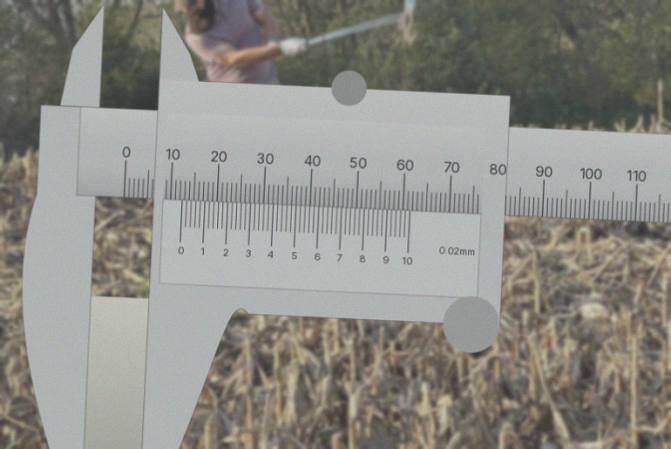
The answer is 12.5 mm
